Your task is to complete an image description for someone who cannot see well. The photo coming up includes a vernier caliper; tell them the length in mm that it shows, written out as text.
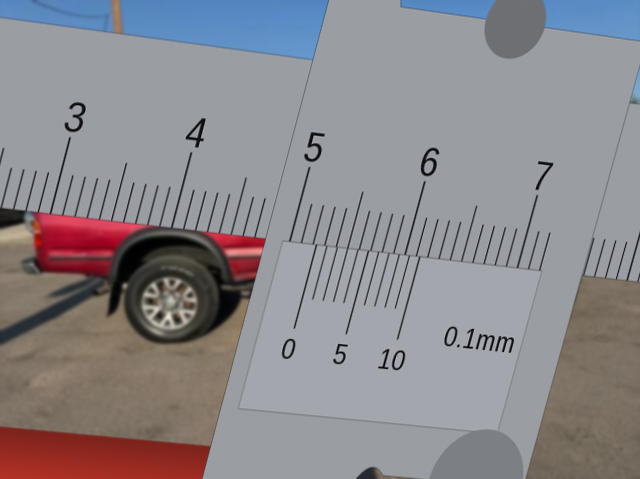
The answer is 52.3 mm
